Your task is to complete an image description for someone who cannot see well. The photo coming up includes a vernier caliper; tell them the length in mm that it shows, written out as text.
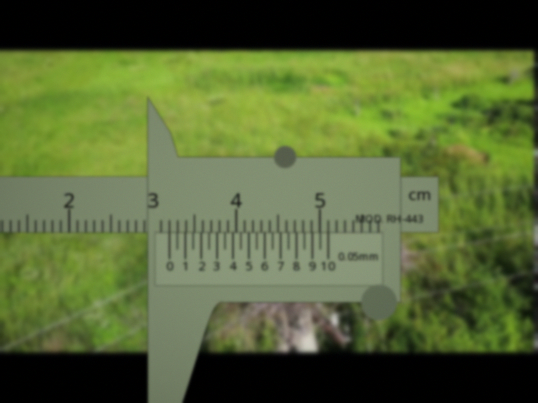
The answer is 32.0 mm
